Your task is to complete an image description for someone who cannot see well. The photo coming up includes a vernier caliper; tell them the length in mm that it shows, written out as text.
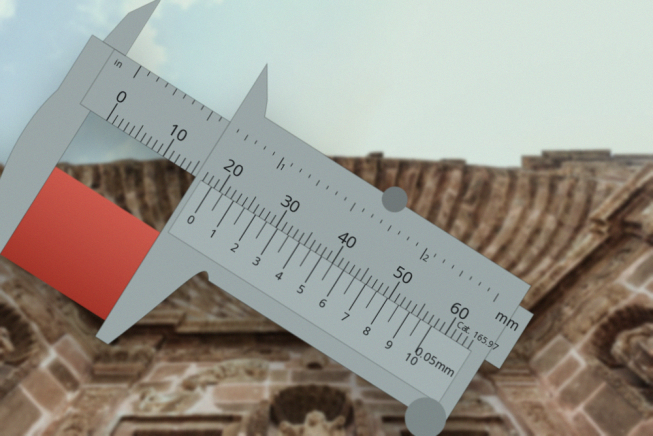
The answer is 18.6 mm
